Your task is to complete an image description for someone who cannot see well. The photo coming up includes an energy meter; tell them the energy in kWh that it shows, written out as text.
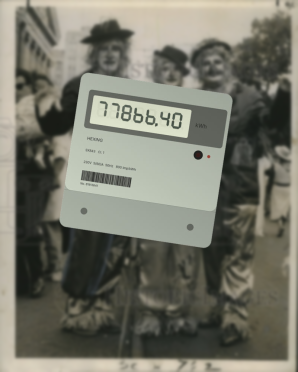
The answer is 77866.40 kWh
